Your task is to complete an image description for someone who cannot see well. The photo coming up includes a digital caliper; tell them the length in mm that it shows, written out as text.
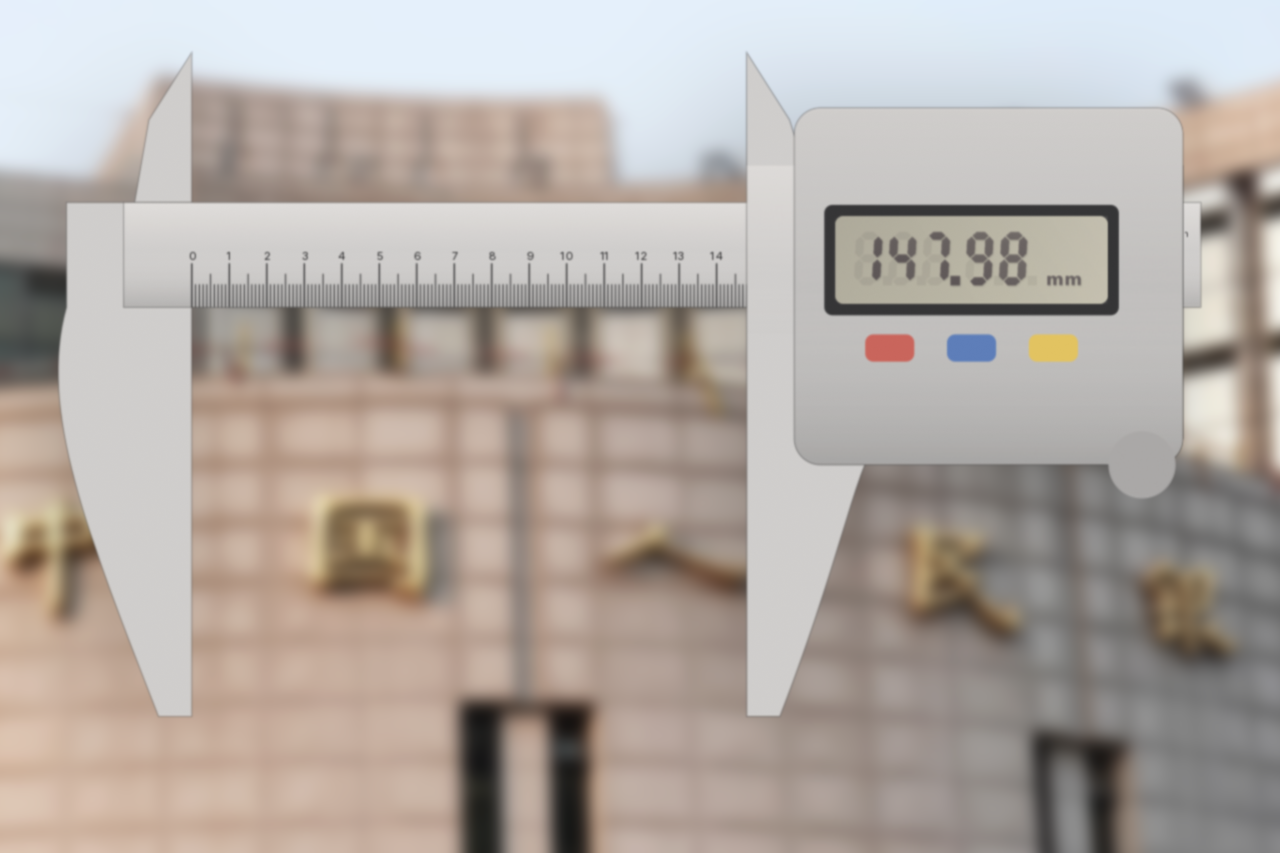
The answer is 147.98 mm
